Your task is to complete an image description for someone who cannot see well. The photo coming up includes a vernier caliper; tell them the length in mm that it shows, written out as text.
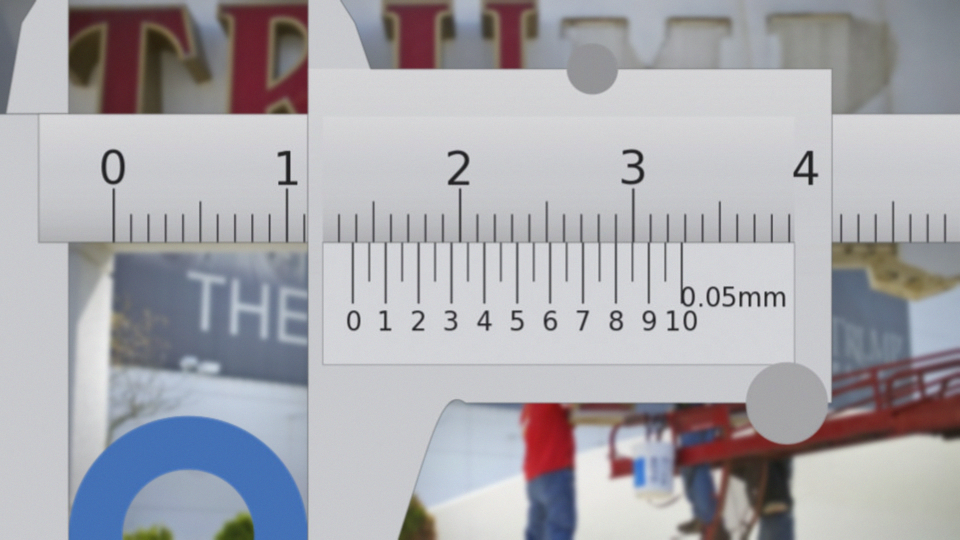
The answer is 13.8 mm
